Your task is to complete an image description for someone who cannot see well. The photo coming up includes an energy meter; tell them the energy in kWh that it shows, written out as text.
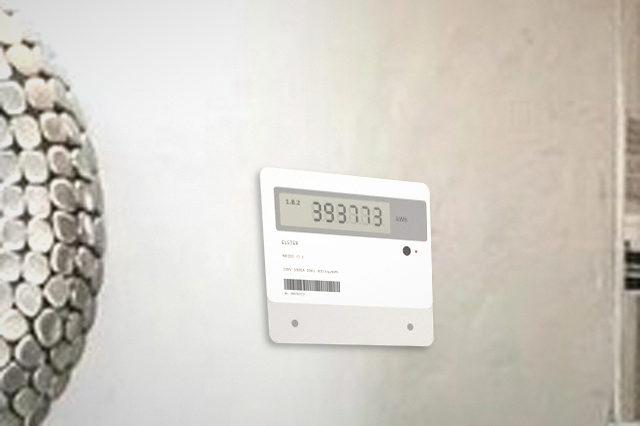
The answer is 393773 kWh
